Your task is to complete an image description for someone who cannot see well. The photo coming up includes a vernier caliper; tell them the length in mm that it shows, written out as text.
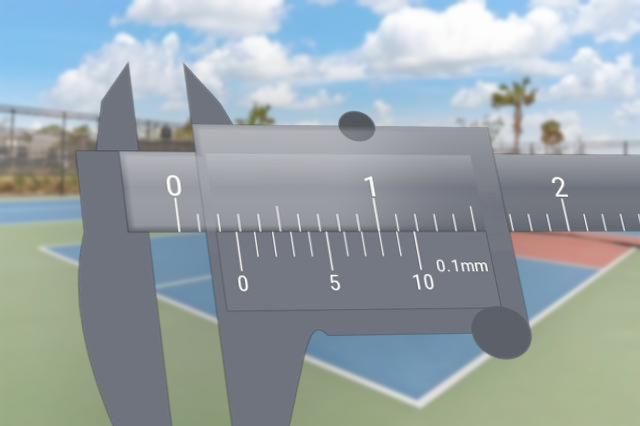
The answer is 2.8 mm
